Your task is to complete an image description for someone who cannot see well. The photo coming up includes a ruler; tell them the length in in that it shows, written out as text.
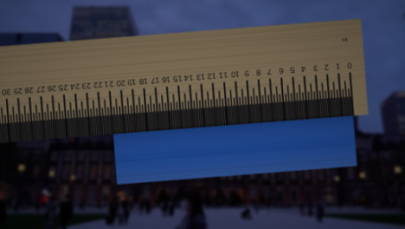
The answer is 21 in
